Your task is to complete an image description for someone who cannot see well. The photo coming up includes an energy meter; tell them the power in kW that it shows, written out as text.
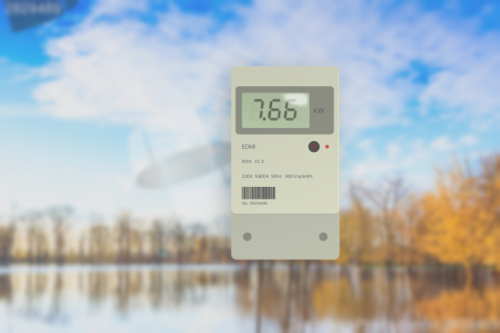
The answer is 7.66 kW
